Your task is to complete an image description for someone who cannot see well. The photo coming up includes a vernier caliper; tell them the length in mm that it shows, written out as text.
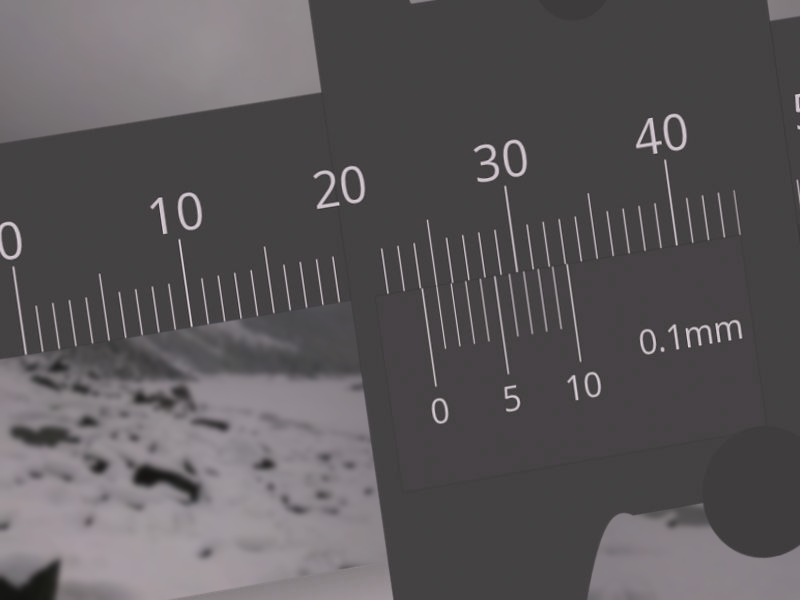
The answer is 24.1 mm
